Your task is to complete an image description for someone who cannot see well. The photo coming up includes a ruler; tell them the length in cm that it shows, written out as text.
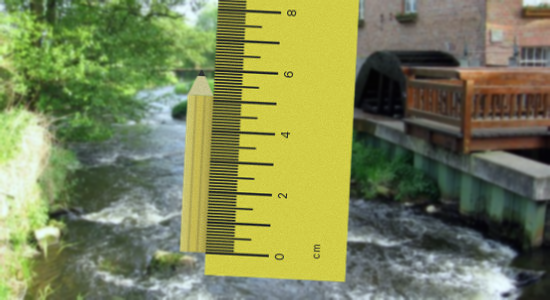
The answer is 6 cm
